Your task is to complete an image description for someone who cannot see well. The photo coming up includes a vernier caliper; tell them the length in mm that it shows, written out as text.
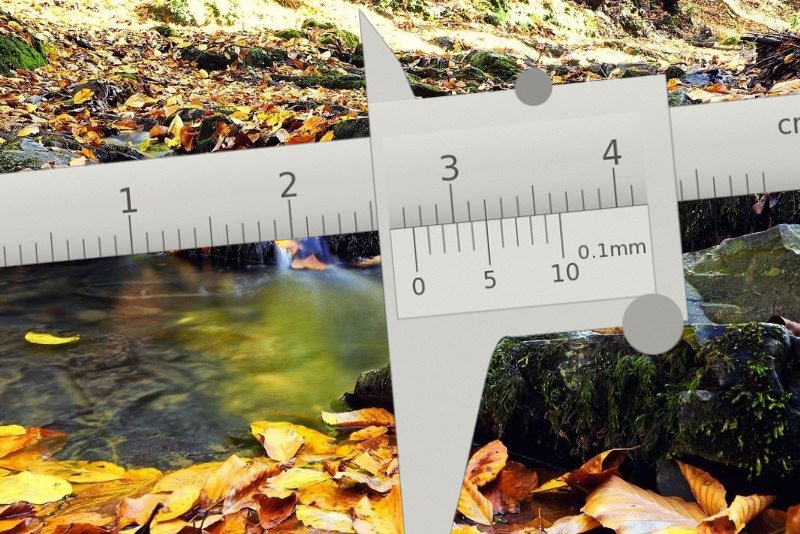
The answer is 27.5 mm
